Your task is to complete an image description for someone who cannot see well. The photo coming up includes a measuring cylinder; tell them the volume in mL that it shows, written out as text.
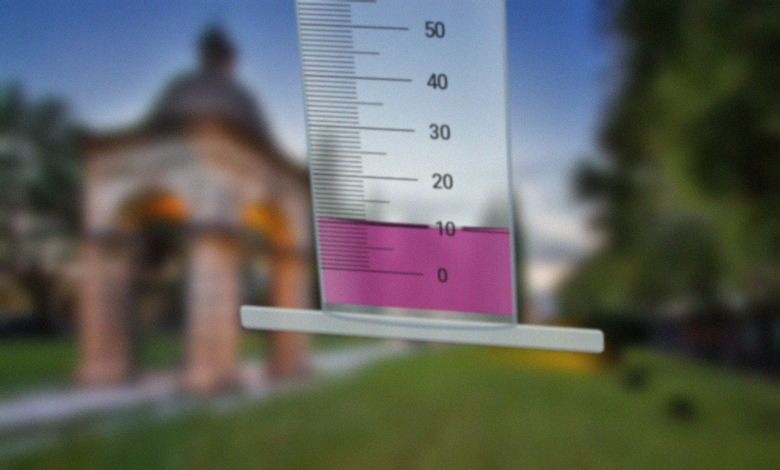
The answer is 10 mL
